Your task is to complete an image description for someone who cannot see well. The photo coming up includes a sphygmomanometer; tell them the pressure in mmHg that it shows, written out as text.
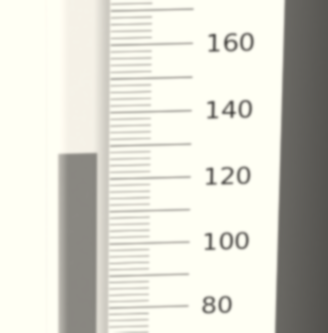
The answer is 128 mmHg
